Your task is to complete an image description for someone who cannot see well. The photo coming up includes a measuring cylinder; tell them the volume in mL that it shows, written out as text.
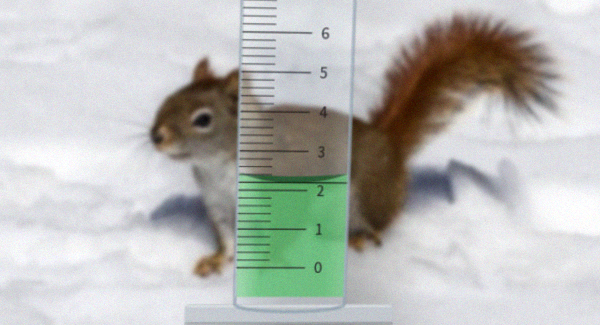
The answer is 2.2 mL
